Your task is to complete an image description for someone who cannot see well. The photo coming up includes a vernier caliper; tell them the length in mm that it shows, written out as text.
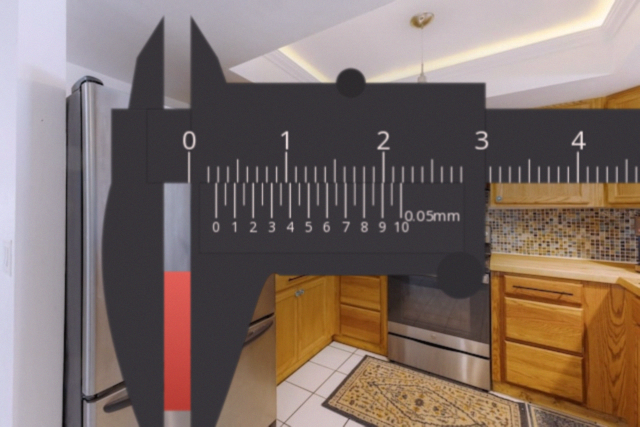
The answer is 2.8 mm
